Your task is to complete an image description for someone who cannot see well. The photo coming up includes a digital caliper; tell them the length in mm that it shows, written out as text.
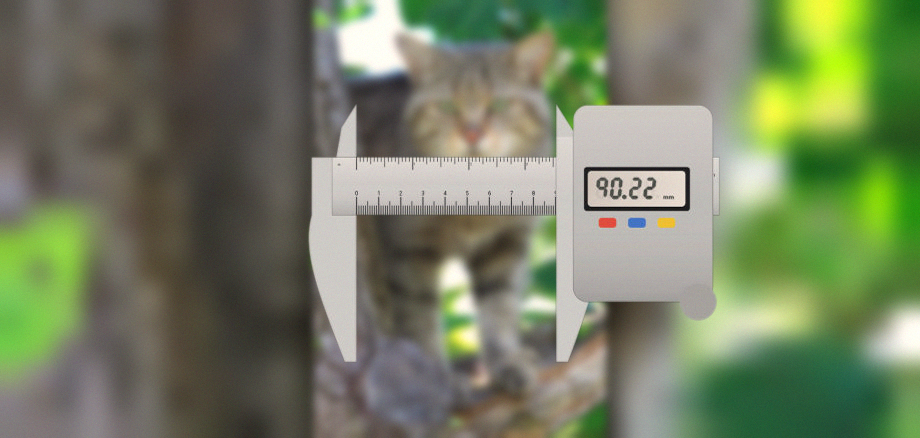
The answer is 90.22 mm
